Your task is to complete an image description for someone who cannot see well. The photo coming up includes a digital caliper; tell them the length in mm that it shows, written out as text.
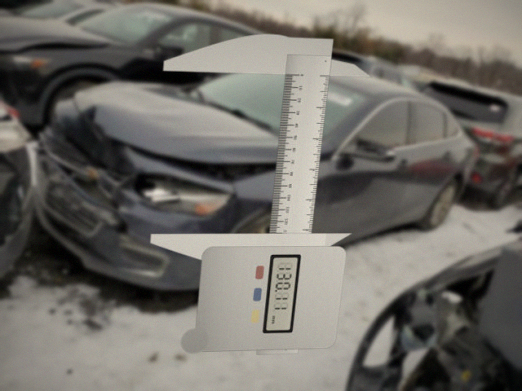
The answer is 130.11 mm
